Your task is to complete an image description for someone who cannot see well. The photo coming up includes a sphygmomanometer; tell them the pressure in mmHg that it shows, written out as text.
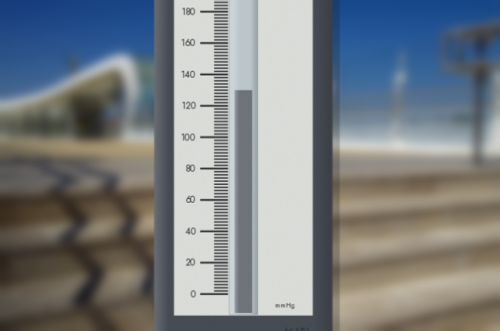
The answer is 130 mmHg
